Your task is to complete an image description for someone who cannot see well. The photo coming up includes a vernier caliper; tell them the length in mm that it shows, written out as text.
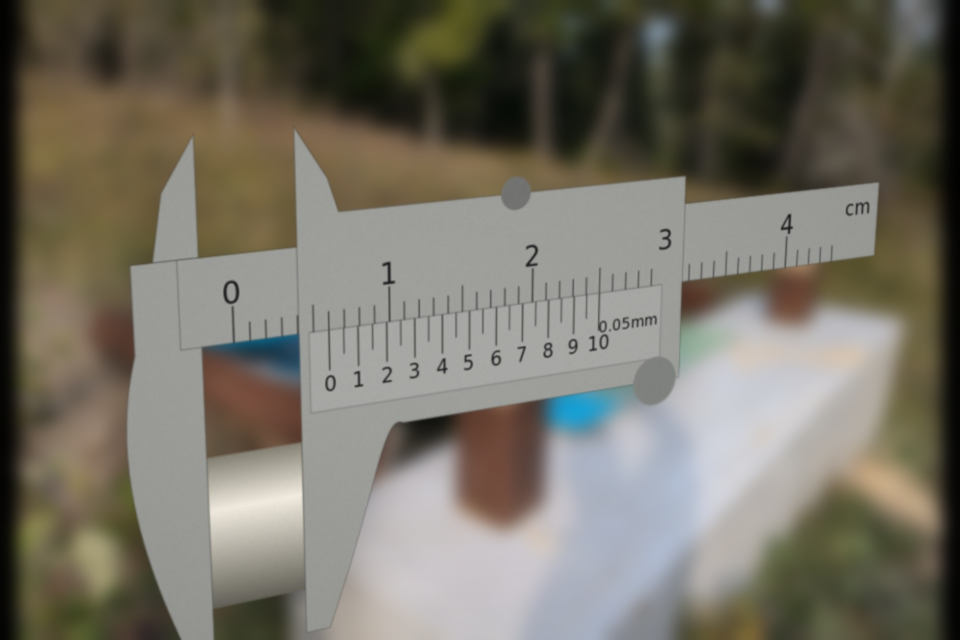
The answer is 6.0 mm
